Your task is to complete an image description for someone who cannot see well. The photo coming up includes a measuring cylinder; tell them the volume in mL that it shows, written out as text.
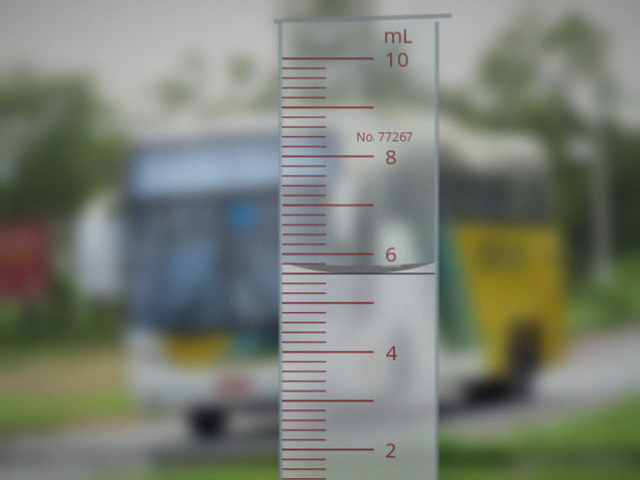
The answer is 5.6 mL
